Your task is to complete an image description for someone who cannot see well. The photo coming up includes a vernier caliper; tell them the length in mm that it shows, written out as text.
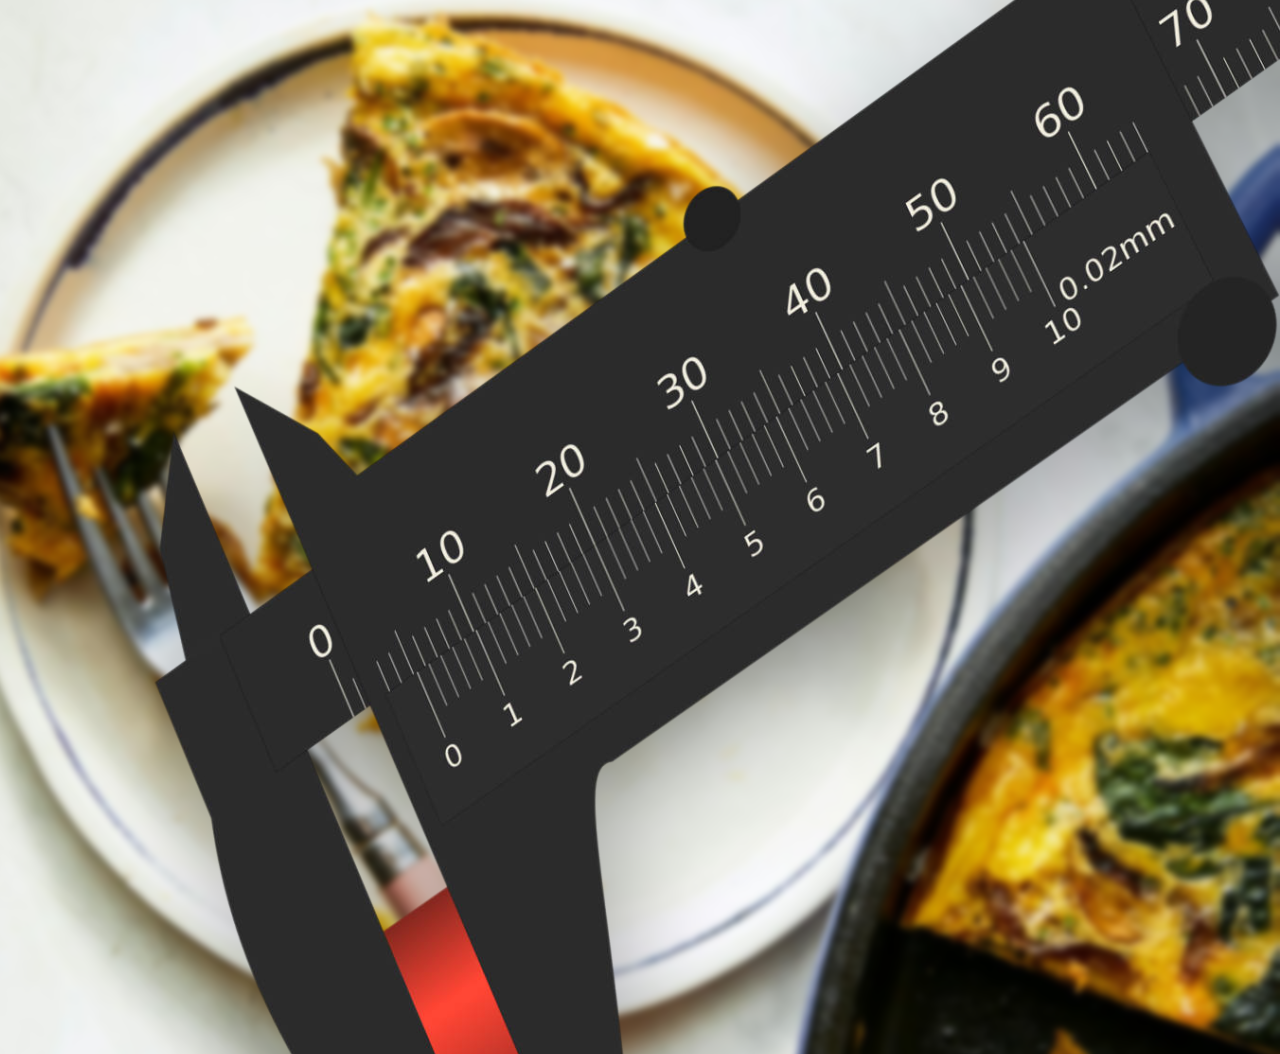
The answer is 5.3 mm
